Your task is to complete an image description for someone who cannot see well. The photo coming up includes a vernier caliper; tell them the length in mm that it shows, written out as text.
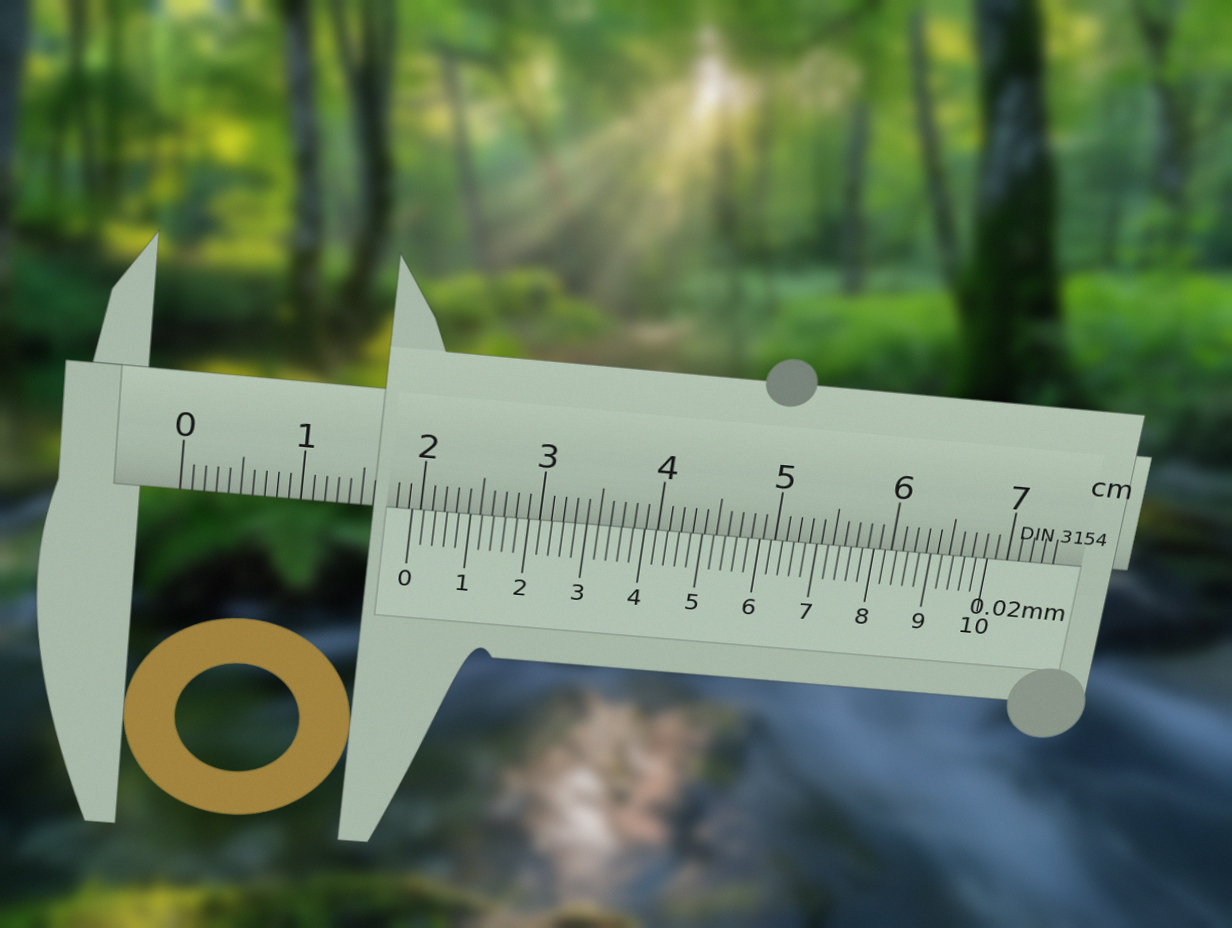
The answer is 19.3 mm
